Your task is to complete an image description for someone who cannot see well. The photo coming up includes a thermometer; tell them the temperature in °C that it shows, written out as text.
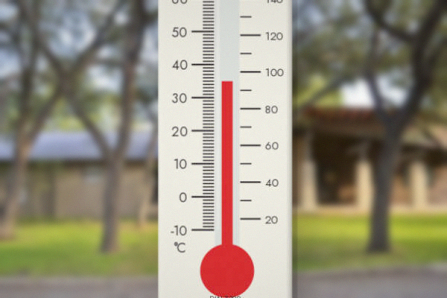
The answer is 35 °C
